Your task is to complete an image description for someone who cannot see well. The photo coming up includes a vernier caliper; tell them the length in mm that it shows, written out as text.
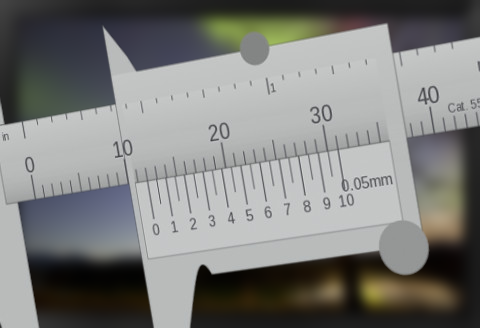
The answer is 12.0 mm
